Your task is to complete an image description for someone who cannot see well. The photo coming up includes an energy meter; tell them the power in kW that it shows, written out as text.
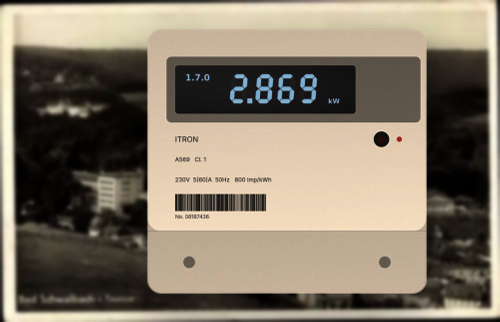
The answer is 2.869 kW
